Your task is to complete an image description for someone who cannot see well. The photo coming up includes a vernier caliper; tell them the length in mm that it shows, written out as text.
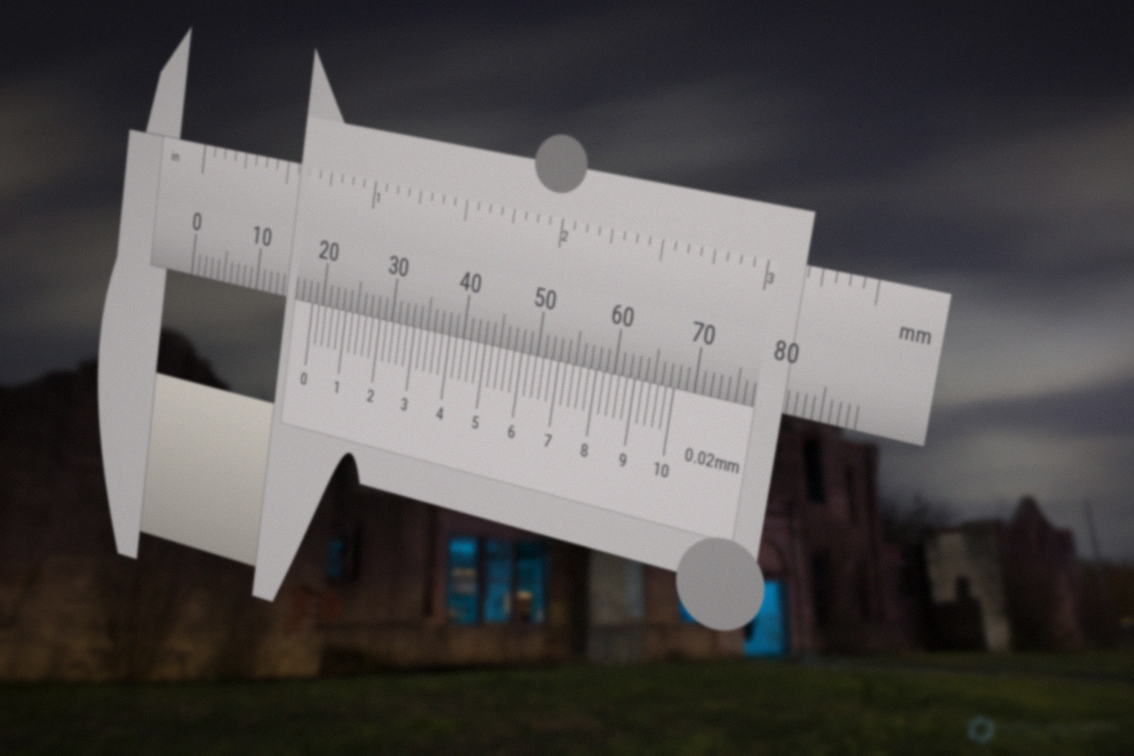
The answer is 18.5 mm
